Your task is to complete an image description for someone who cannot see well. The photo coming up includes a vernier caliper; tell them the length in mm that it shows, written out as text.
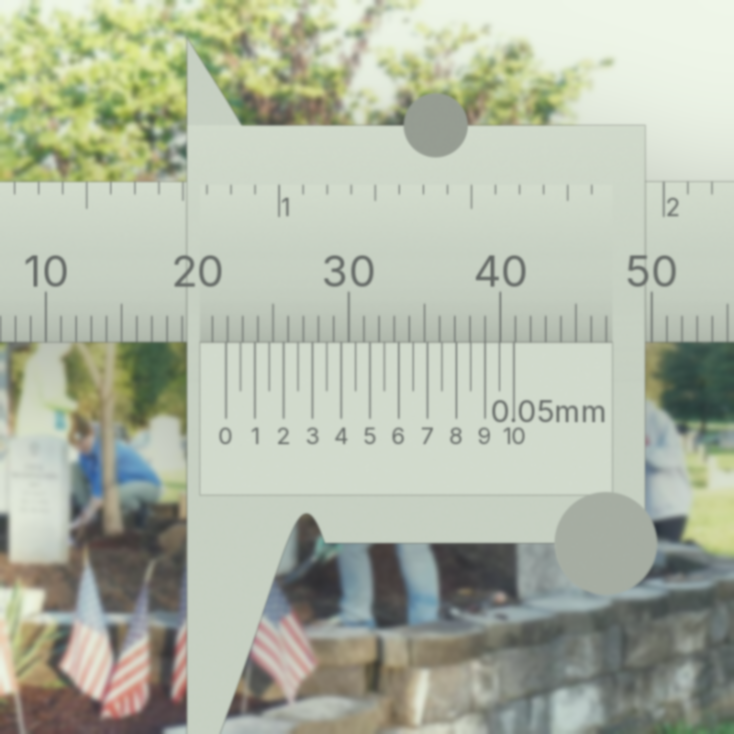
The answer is 21.9 mm
